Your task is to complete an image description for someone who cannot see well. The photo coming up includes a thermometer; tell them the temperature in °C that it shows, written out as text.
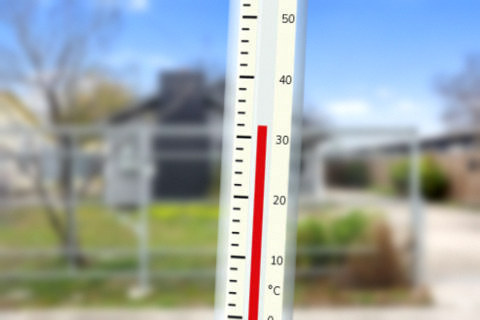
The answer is 32 °C
